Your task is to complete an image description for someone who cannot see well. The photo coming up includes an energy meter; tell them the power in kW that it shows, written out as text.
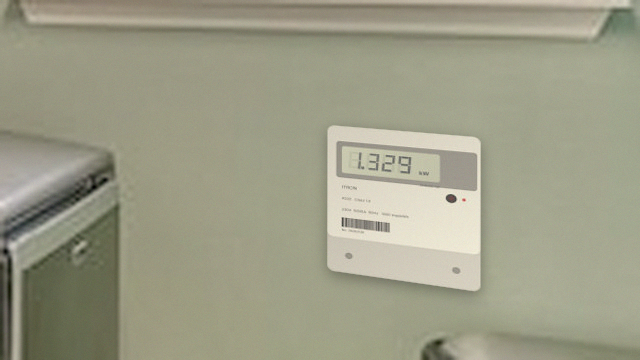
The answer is 1.329 kW
